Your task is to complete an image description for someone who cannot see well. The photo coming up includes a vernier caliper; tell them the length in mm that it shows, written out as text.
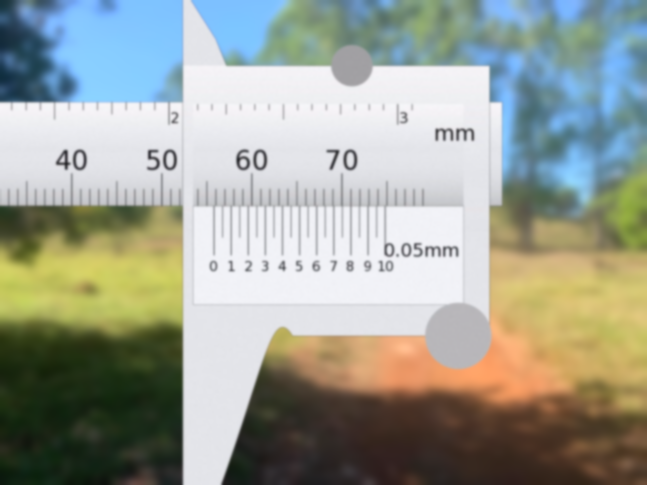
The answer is 55.8 mm
